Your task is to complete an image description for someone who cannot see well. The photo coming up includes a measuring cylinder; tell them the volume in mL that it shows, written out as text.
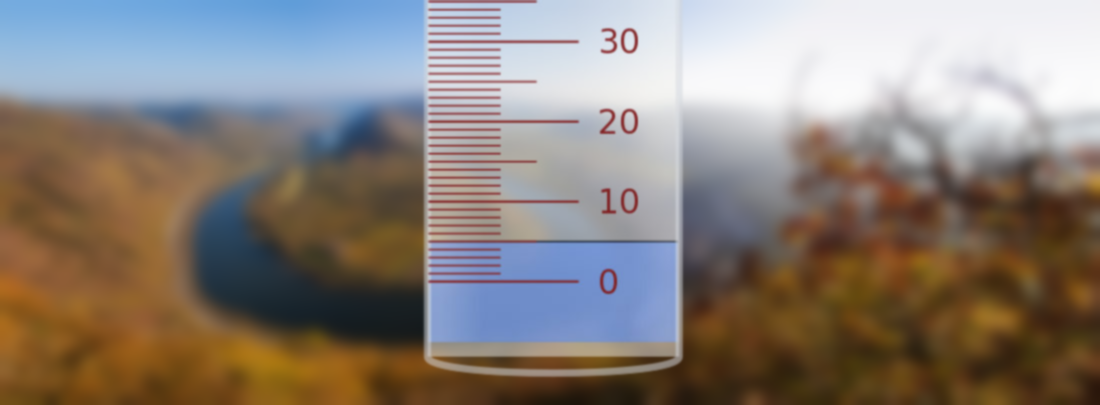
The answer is 5 mL
